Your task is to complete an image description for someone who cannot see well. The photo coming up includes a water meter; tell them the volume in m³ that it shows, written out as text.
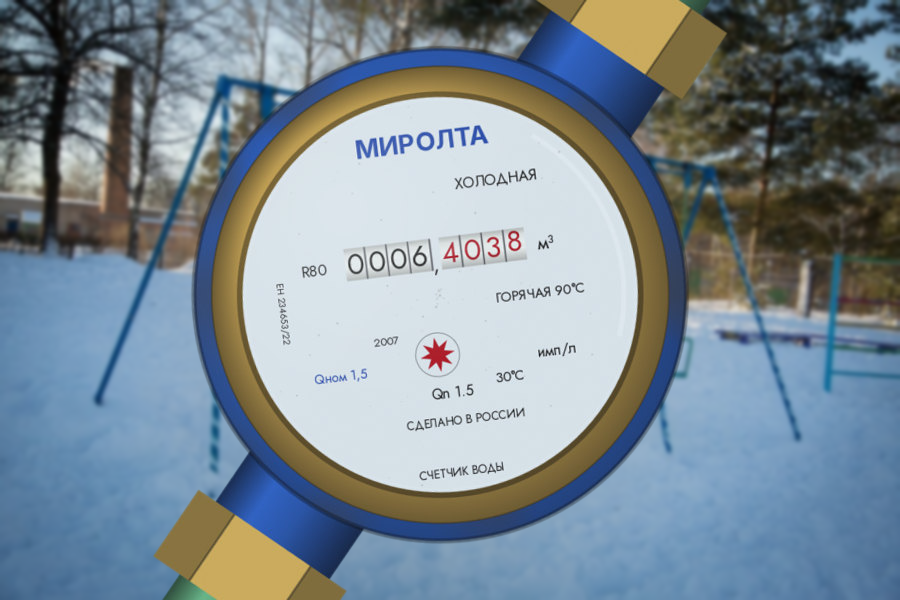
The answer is 6.4038 m³
